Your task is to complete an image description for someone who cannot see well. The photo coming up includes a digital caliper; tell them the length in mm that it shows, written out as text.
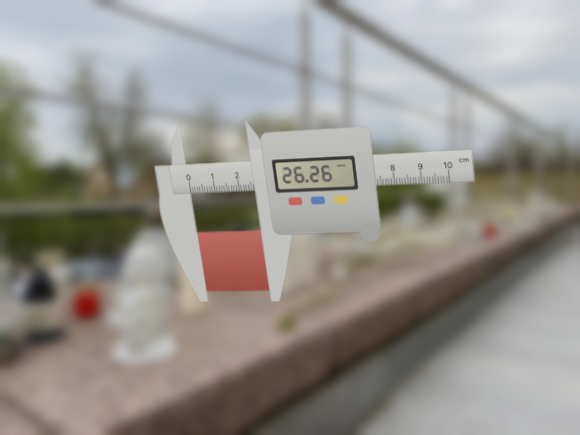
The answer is 26.26 mm
